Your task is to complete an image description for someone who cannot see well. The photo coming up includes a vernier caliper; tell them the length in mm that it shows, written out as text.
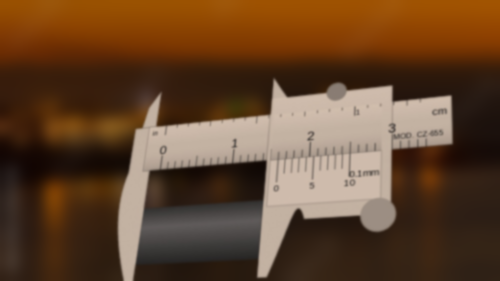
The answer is 16.0 mm
